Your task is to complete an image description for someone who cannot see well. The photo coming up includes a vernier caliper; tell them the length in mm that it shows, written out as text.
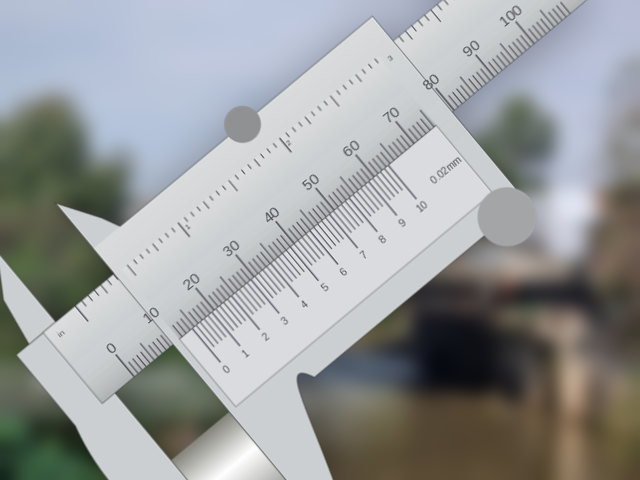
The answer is 14.5 mm
